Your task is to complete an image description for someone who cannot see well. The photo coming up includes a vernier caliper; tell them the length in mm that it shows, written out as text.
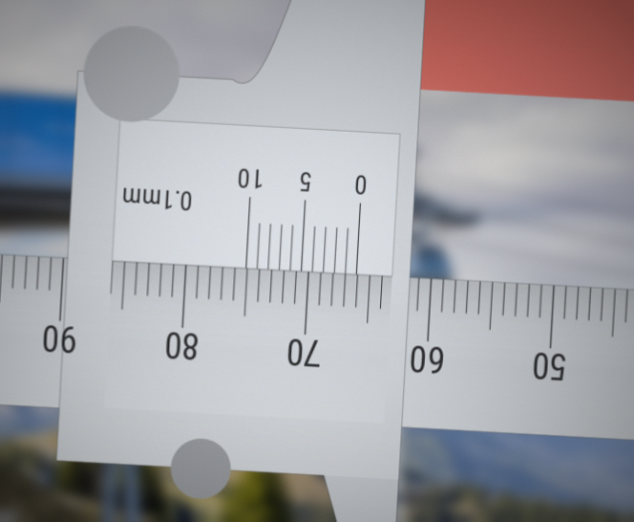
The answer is 66.1 mm
